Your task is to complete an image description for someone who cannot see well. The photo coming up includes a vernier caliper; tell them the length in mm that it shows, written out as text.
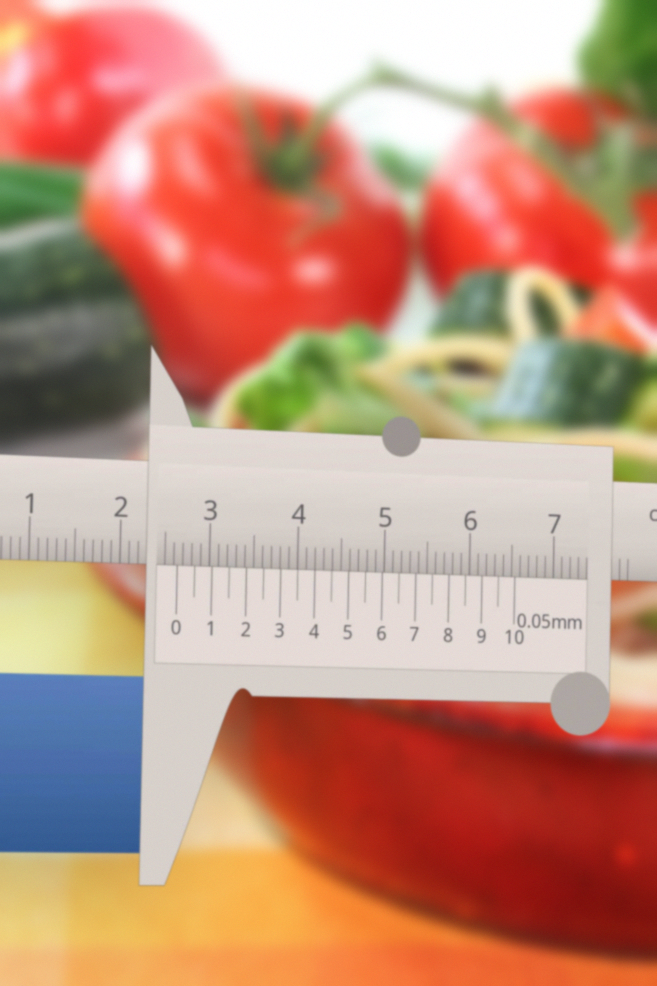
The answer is 26.4 mm
